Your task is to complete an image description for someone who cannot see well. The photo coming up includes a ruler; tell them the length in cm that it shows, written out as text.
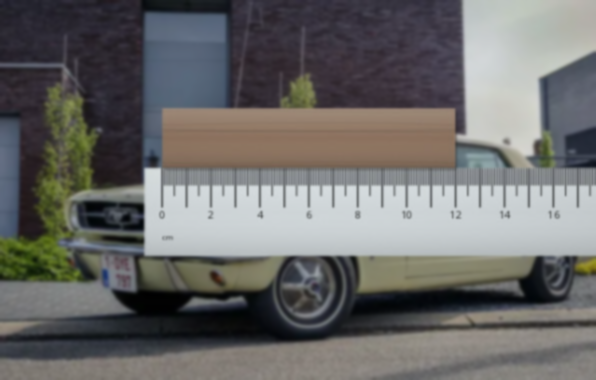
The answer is 12 cm
